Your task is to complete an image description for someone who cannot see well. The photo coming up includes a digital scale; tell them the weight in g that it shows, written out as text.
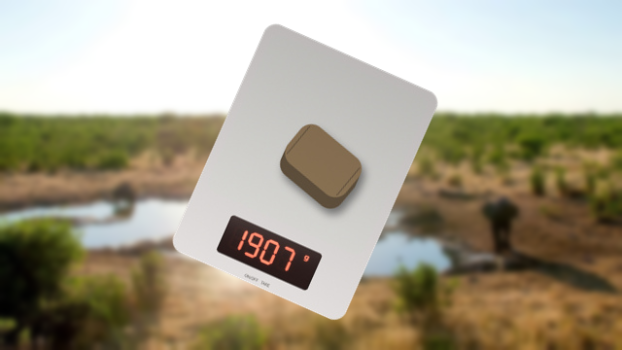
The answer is 1907 g
